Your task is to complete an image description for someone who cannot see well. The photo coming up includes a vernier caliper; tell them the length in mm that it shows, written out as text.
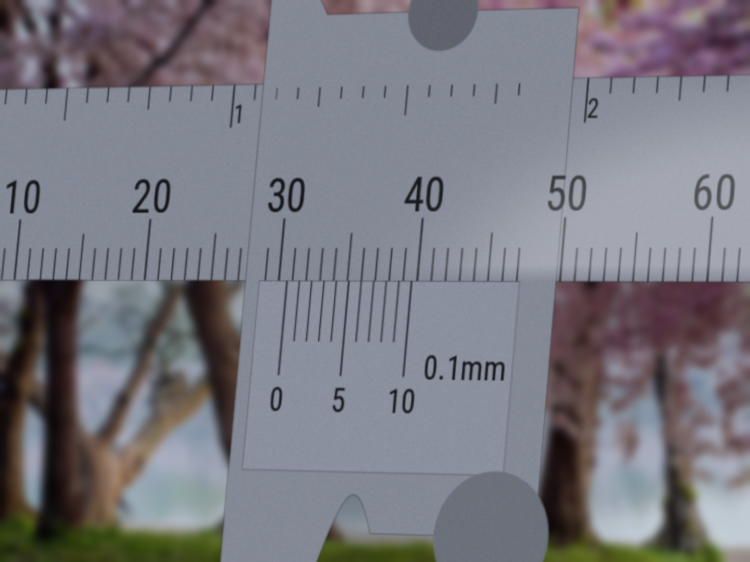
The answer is 30.6 mm
